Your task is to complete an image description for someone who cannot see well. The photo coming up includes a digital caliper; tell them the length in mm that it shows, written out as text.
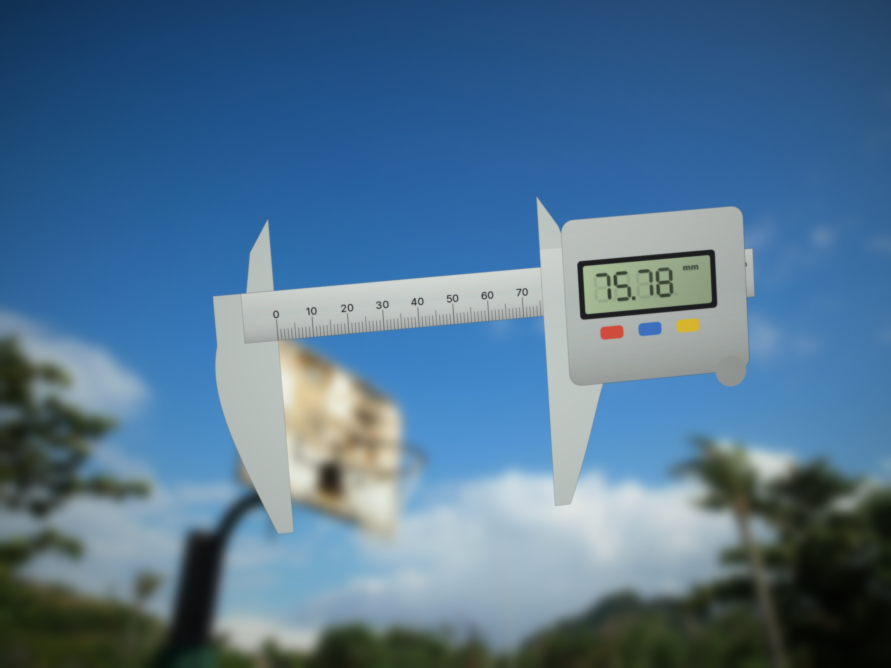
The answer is 75.78 mm
